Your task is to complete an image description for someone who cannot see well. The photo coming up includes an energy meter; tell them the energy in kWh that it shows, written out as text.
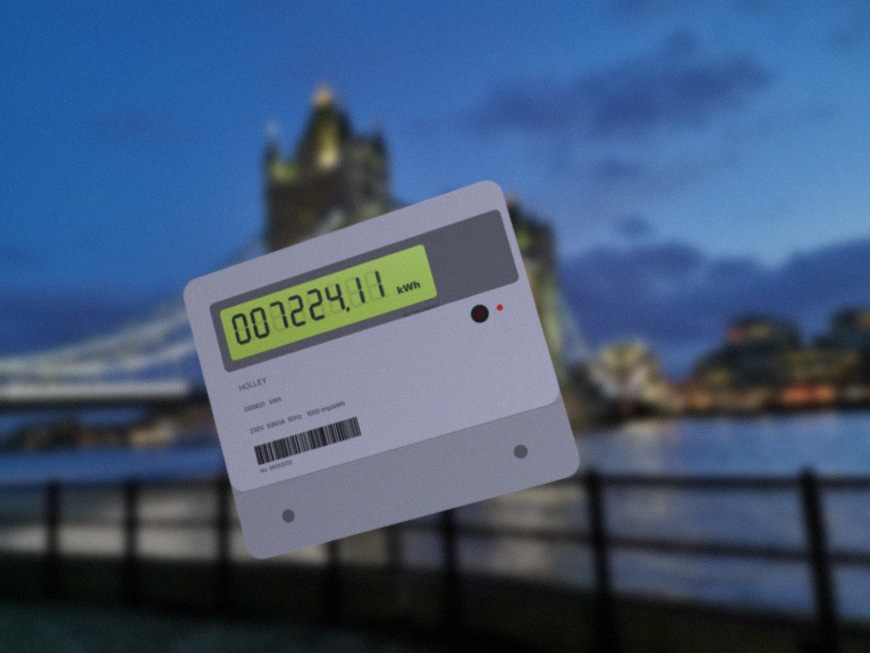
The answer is 7224.11 kWh
